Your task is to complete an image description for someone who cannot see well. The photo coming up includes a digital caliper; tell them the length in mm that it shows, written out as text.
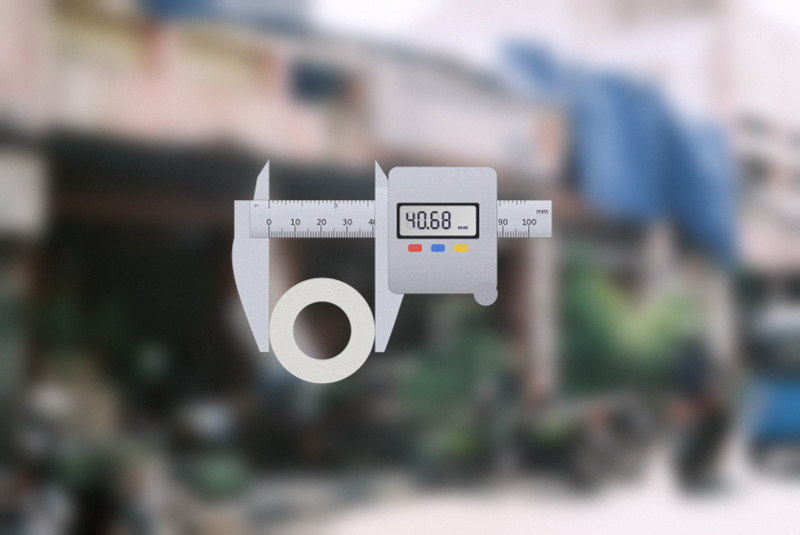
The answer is 40.68 mm
